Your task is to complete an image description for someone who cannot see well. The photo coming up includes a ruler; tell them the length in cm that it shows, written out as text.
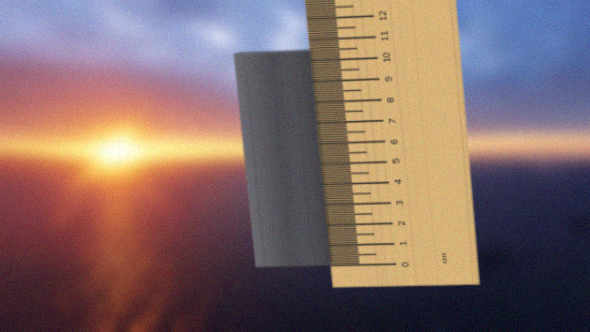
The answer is 10.5 cm
